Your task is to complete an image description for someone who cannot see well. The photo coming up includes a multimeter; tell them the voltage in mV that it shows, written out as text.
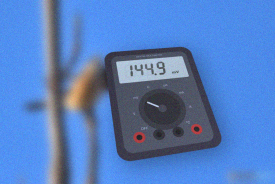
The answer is 144.9 mV
